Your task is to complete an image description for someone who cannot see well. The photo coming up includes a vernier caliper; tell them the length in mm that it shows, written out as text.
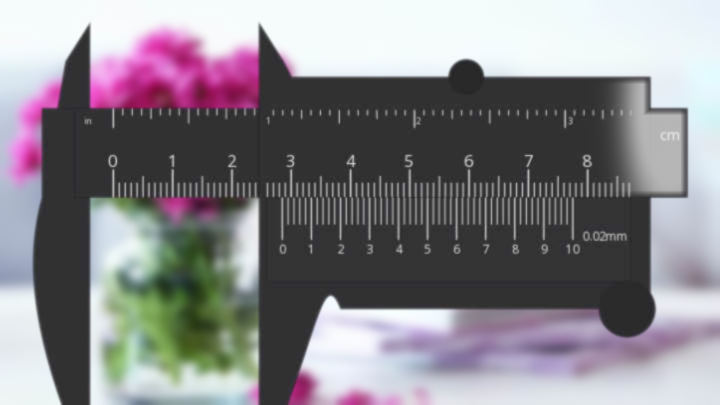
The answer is 28.5 mm
